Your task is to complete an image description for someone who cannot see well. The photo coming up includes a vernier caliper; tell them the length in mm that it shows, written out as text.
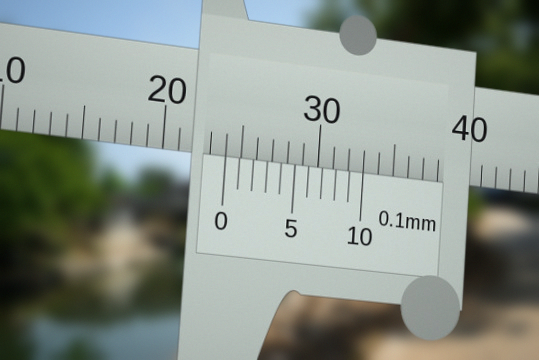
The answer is 24.0 mm
